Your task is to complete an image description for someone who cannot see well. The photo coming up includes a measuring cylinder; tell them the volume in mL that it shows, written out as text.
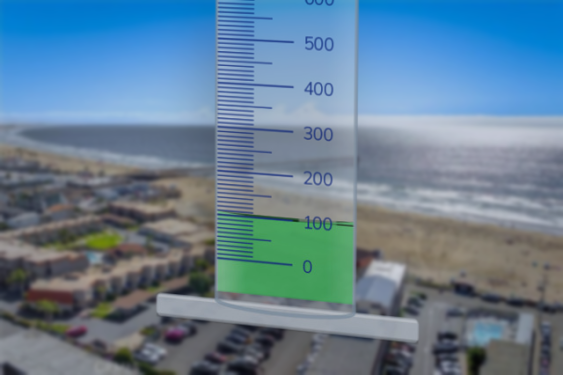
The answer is 100 mL
